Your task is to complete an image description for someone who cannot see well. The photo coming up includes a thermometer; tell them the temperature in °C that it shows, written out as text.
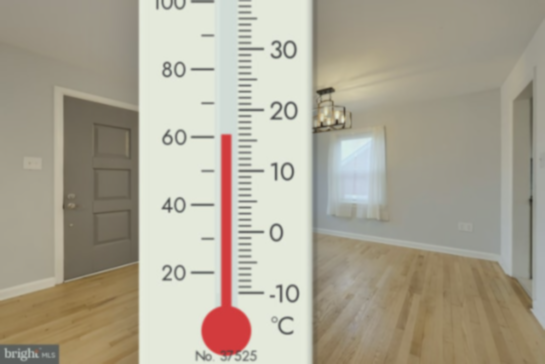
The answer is 16 °C
